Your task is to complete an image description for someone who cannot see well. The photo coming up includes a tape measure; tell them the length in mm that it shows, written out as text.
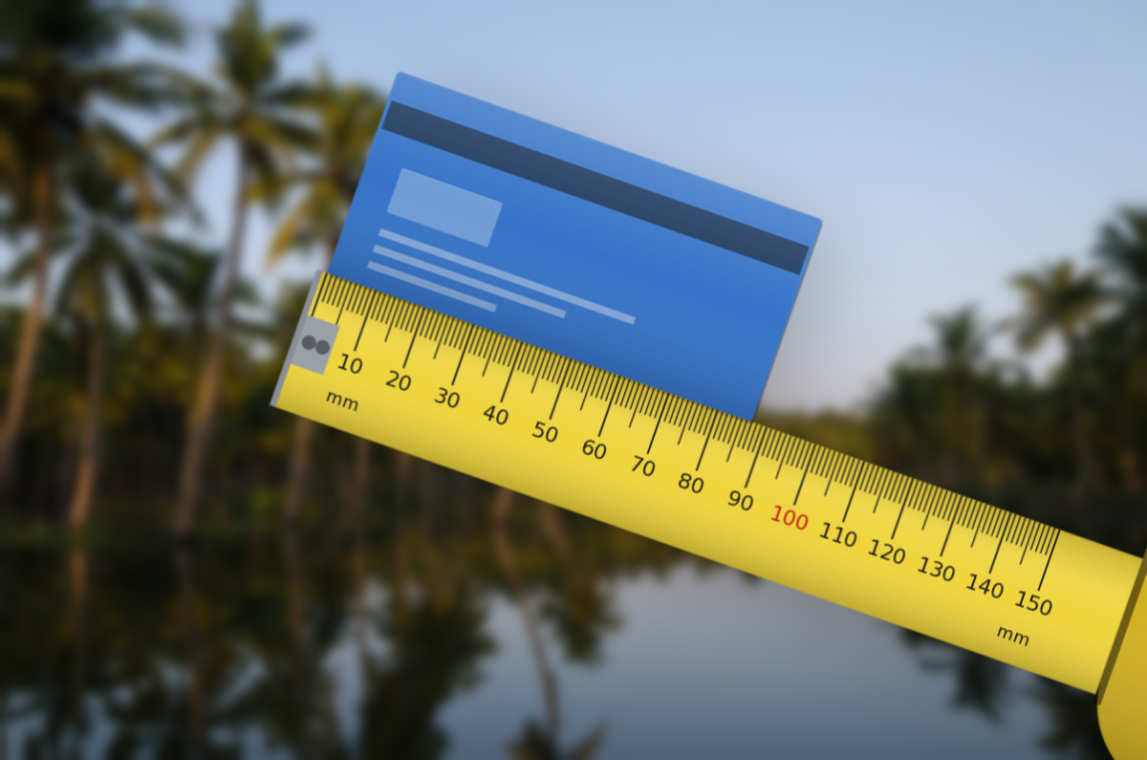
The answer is 87 mm
